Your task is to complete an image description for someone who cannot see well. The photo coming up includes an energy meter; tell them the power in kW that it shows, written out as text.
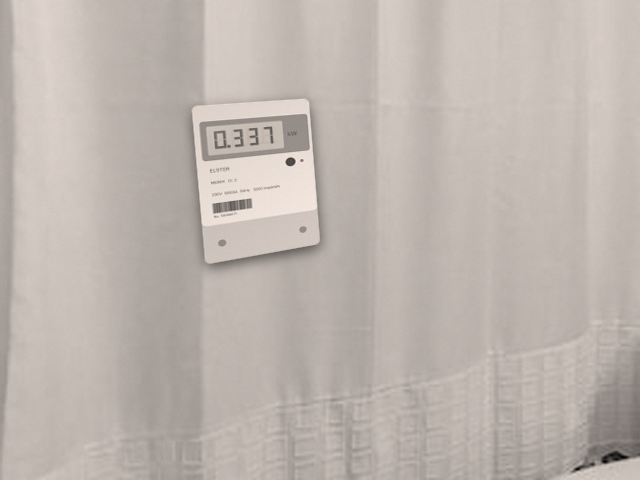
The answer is 0.337 kW
